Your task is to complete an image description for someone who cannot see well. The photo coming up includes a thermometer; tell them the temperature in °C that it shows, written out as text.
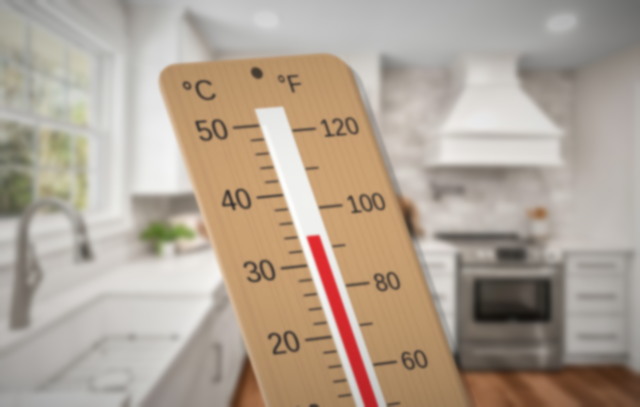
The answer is 34 °C
